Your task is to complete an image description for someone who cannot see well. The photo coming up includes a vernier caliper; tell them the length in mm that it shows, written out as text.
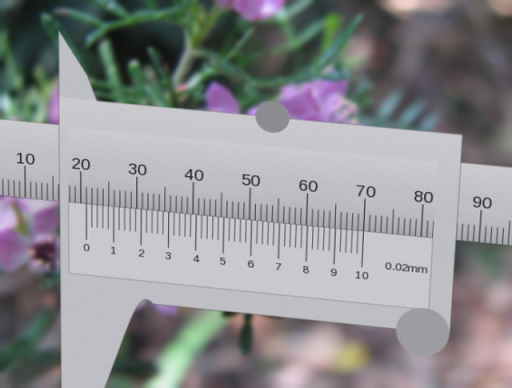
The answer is 21.0 mm
